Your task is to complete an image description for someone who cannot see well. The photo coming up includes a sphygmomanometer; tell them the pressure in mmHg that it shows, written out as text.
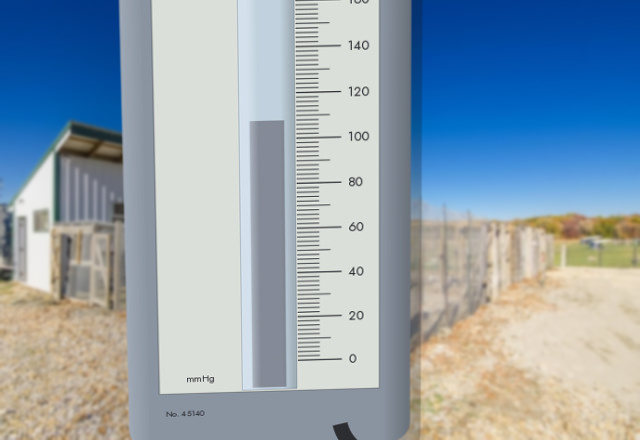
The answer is 108 mmHg
